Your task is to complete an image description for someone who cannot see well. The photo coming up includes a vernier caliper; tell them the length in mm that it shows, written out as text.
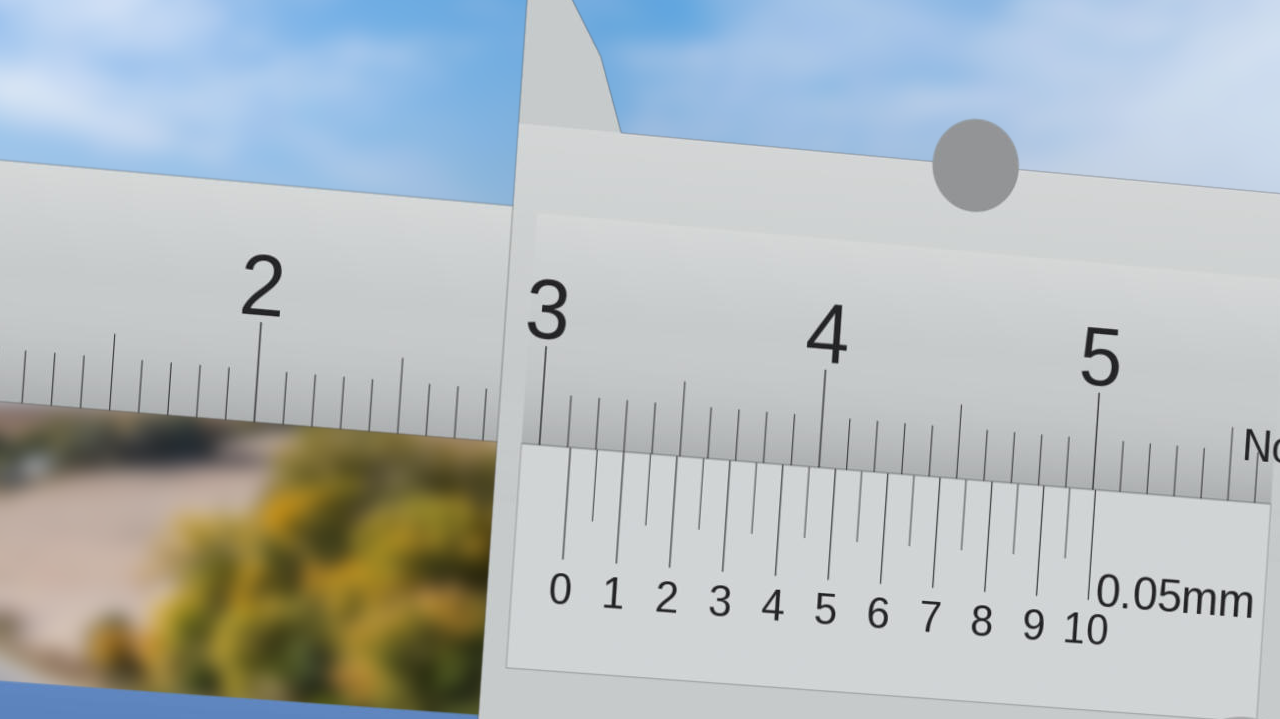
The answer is 31.10 mm
